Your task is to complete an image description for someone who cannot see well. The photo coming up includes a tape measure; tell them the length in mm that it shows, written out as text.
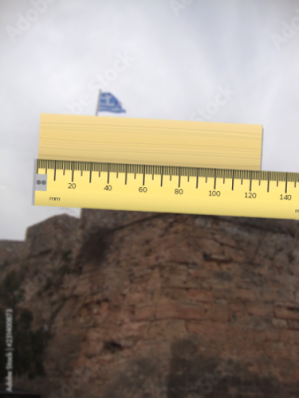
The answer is 125 mm
